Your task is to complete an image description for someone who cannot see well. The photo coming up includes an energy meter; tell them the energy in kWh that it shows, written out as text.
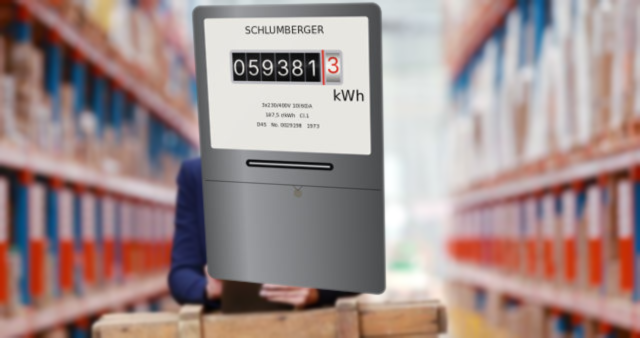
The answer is 59381.3 kWh
